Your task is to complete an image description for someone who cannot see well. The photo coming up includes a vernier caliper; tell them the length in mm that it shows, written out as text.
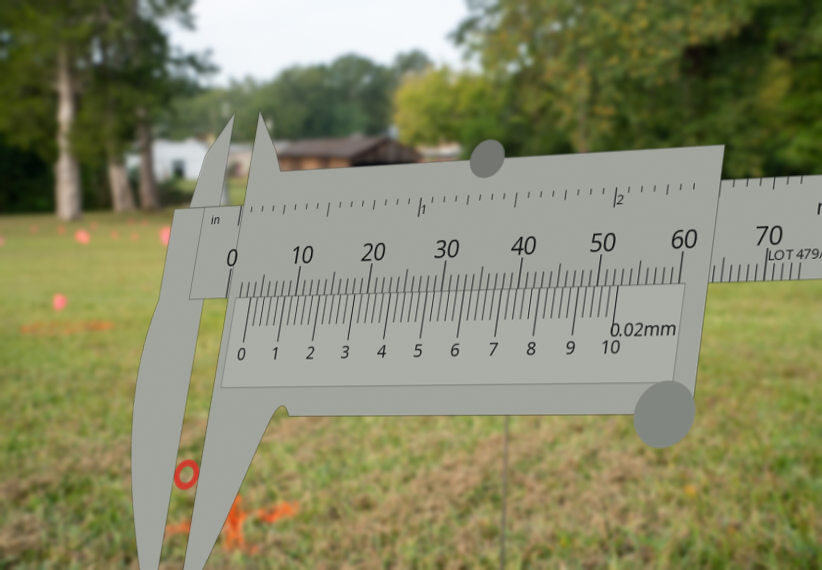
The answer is 3.6 mm
